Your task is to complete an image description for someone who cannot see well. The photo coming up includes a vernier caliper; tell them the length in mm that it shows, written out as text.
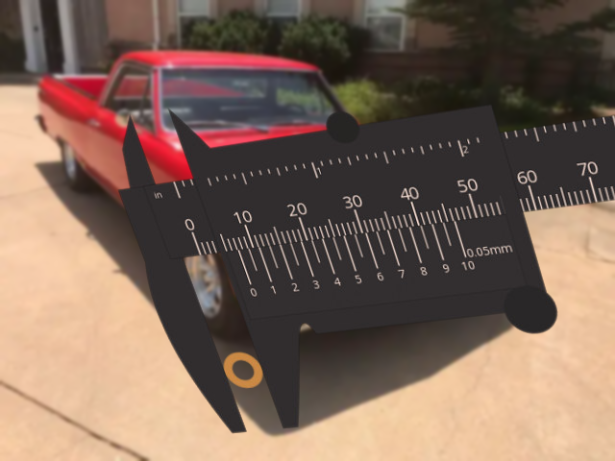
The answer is 7.2 mm
